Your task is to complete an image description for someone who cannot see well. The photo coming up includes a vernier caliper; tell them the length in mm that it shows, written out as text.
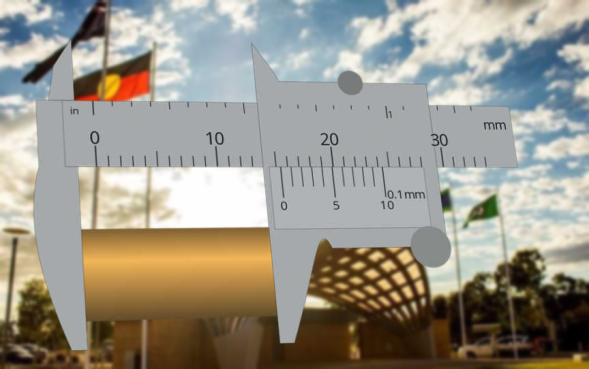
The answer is 15.4 mm
